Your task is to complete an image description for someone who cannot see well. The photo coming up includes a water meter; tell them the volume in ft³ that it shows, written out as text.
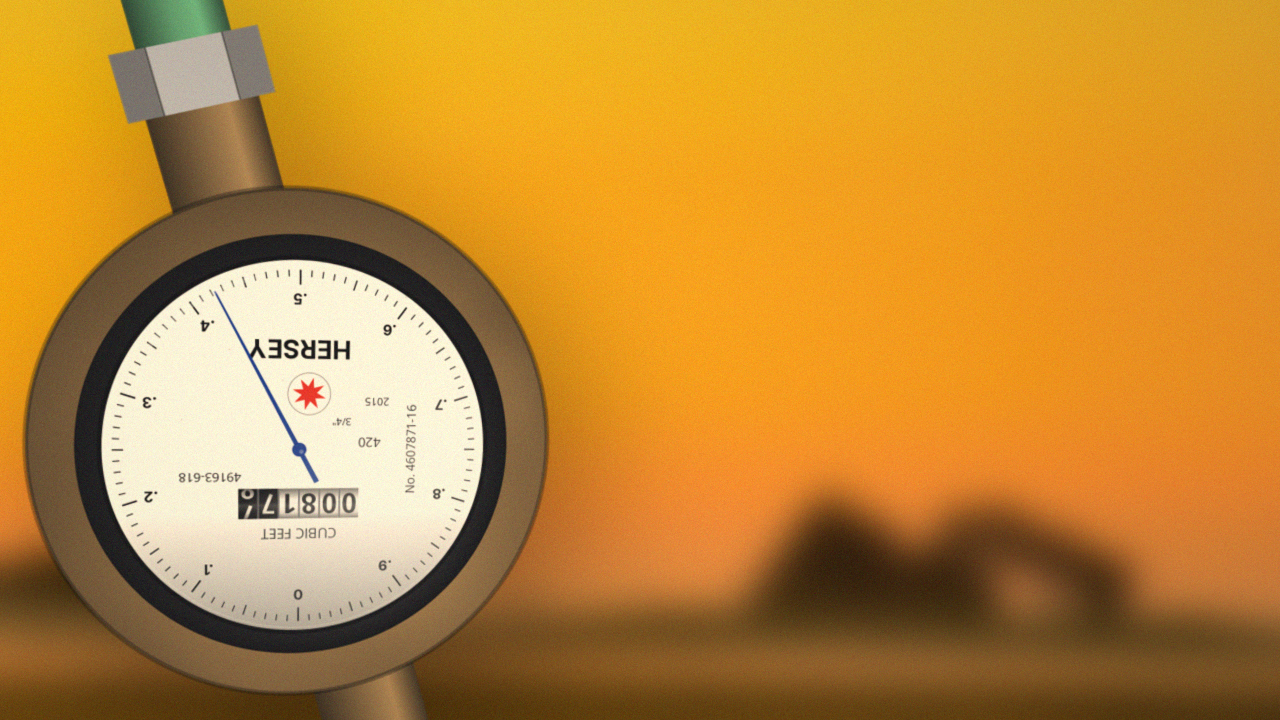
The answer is 8177.42 ft³
